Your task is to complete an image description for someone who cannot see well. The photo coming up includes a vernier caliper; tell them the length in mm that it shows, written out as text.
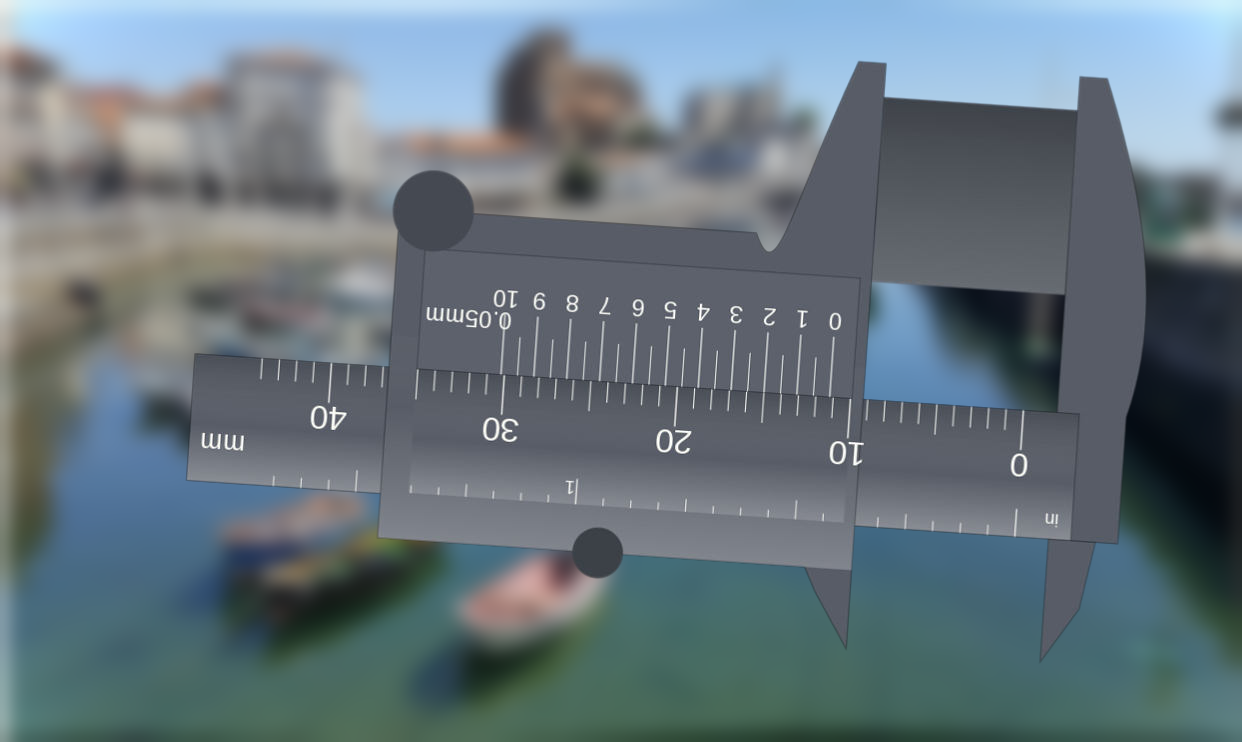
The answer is 11.2 mm
